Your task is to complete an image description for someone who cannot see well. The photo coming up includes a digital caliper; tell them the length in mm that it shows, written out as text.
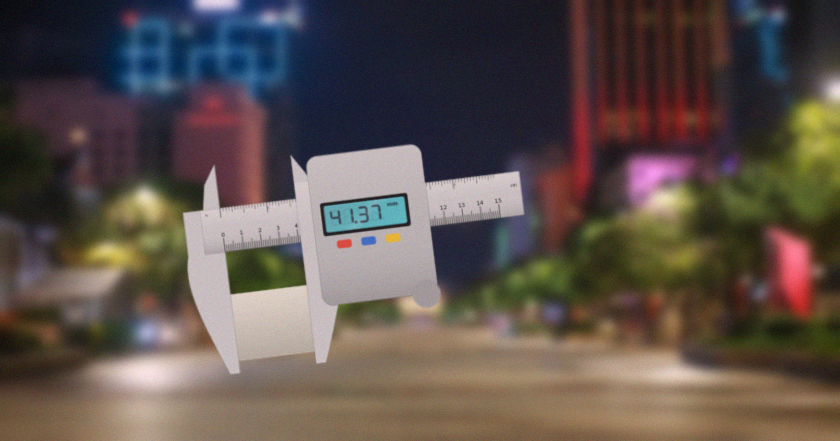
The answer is 41.37 mm
